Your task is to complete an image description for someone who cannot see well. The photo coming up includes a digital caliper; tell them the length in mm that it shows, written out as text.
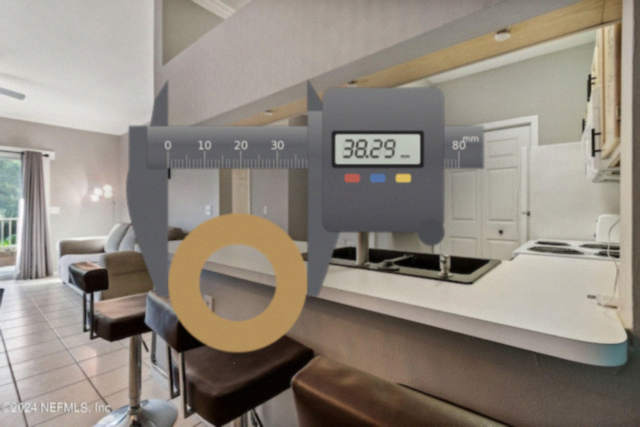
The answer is 38.29 mm
